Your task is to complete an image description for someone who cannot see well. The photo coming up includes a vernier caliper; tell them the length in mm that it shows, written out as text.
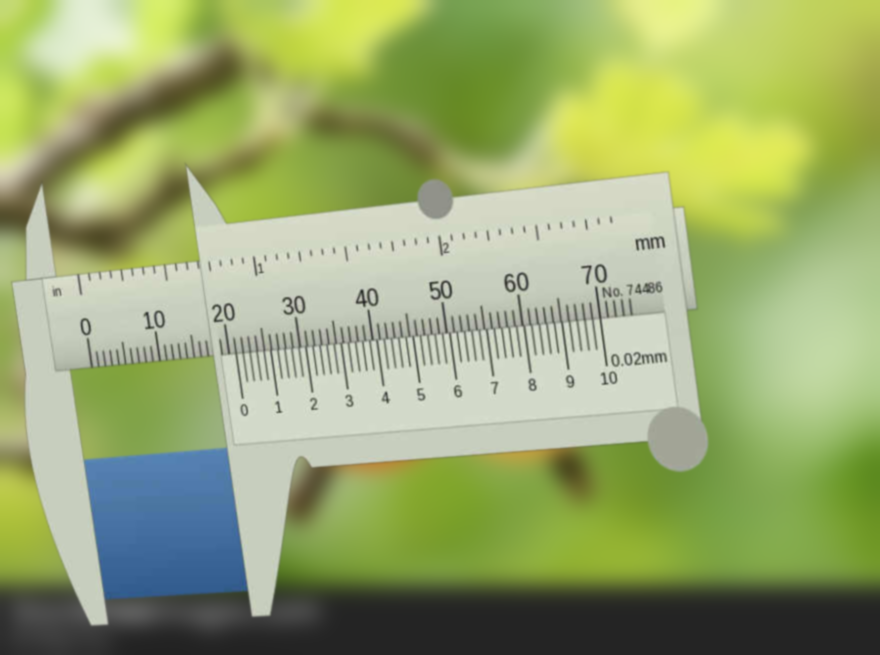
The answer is 21.0 mm
